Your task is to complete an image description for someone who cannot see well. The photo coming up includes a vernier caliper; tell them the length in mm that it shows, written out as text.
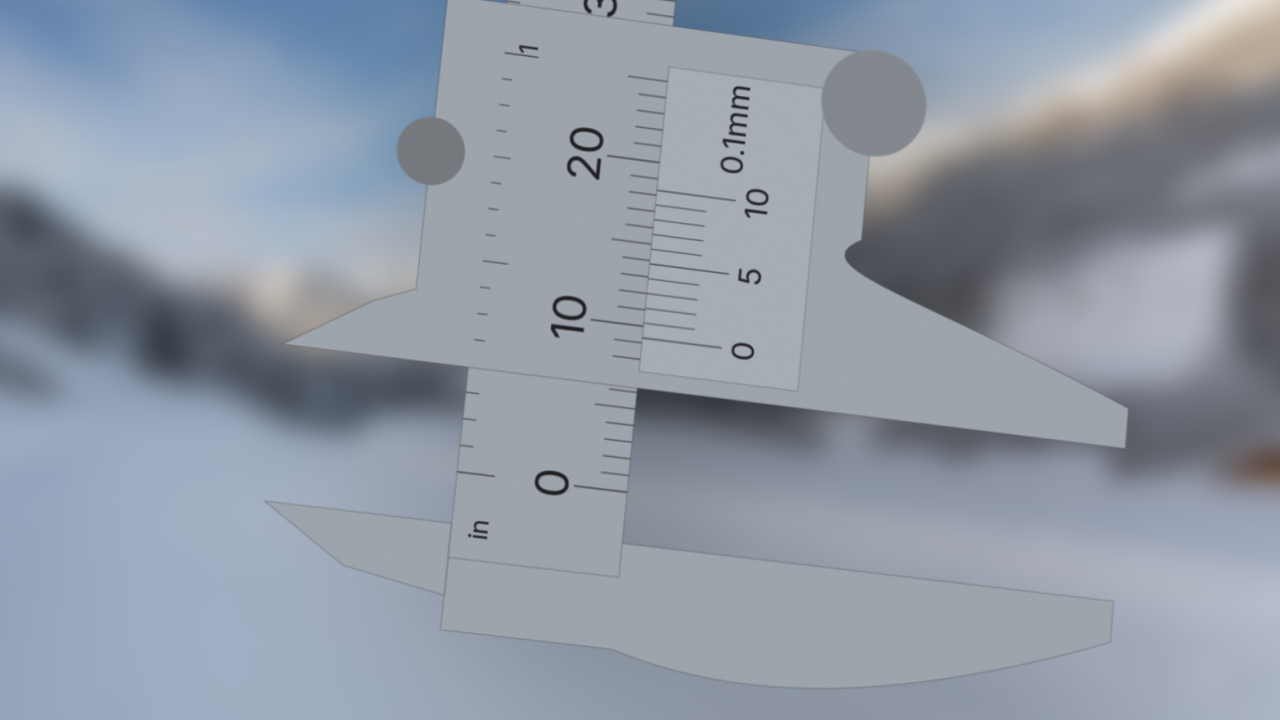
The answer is 9.3 mm
